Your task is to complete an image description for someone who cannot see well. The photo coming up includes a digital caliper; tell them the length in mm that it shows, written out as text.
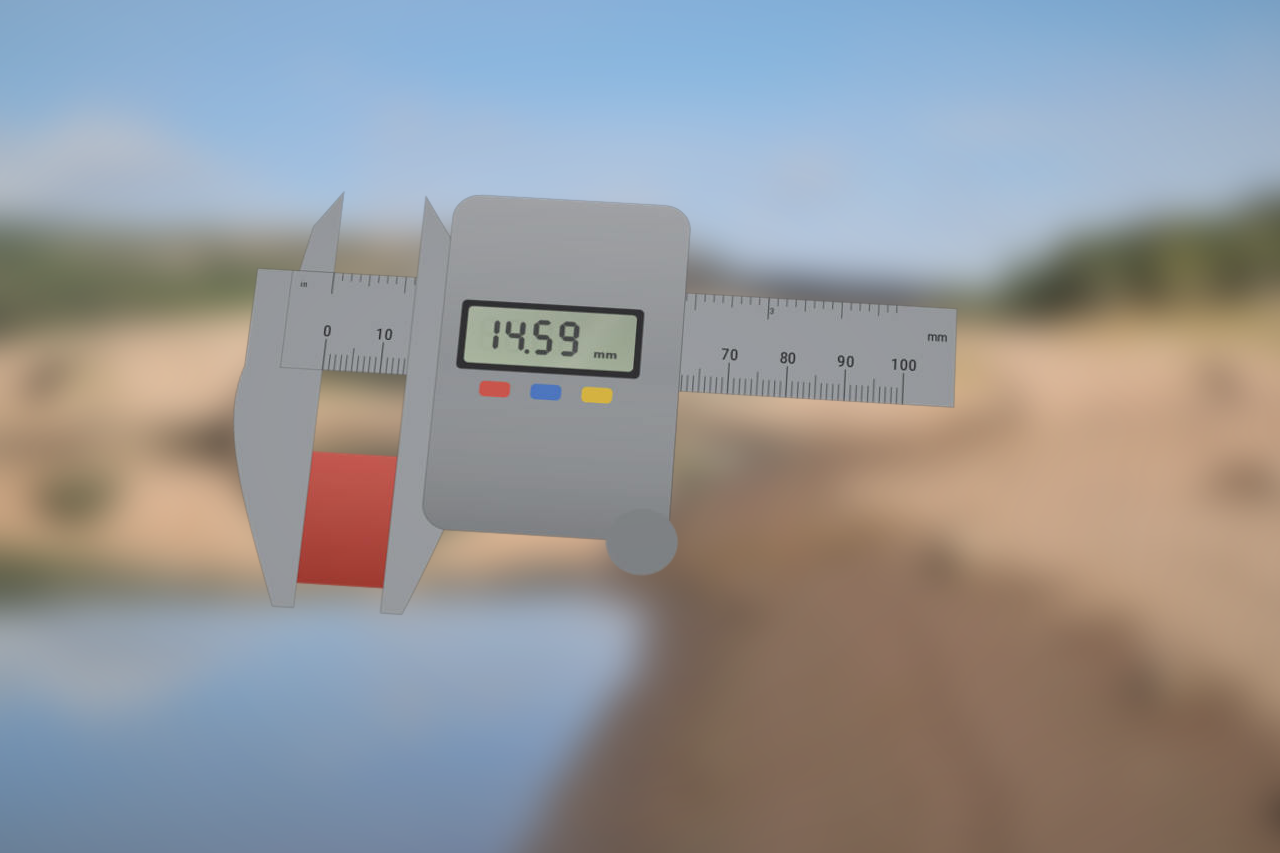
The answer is 14.59 mm
